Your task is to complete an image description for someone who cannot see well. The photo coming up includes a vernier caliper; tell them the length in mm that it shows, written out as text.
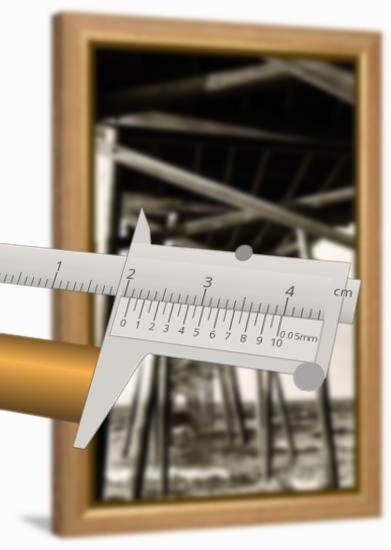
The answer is 20.8 mm
